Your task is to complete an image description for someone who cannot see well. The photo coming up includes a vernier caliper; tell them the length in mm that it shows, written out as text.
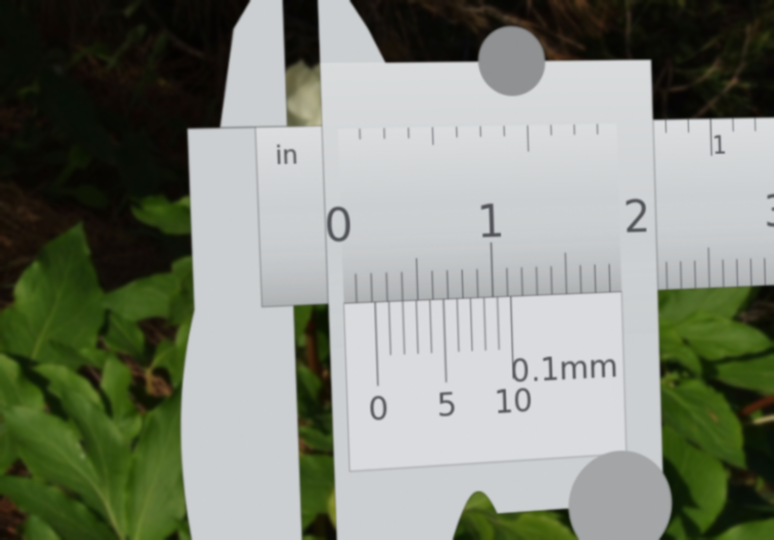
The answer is 2.2 mm
